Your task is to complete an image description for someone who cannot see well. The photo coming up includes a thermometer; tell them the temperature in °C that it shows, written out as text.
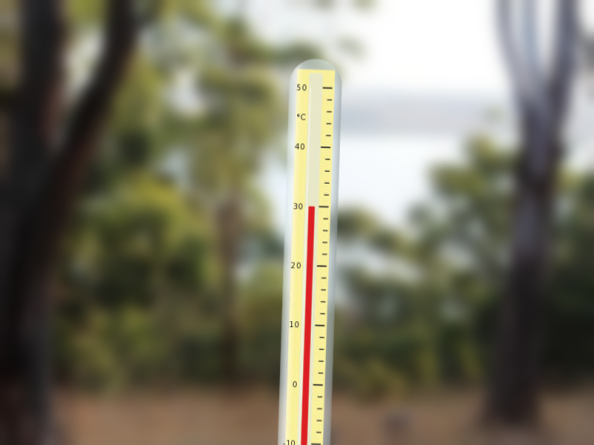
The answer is 30 °C
